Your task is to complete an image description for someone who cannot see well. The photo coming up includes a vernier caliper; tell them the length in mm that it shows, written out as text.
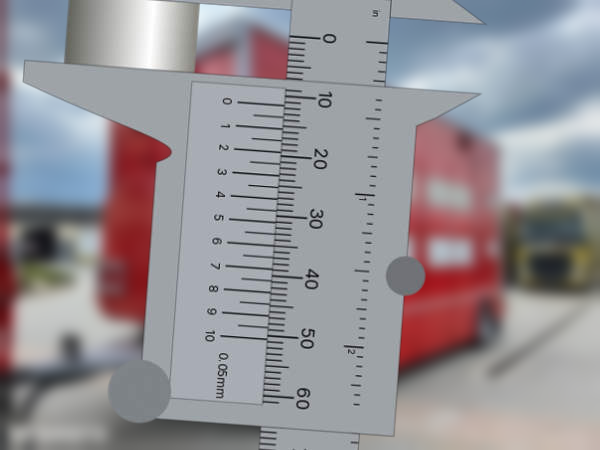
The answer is 11.6 mm
